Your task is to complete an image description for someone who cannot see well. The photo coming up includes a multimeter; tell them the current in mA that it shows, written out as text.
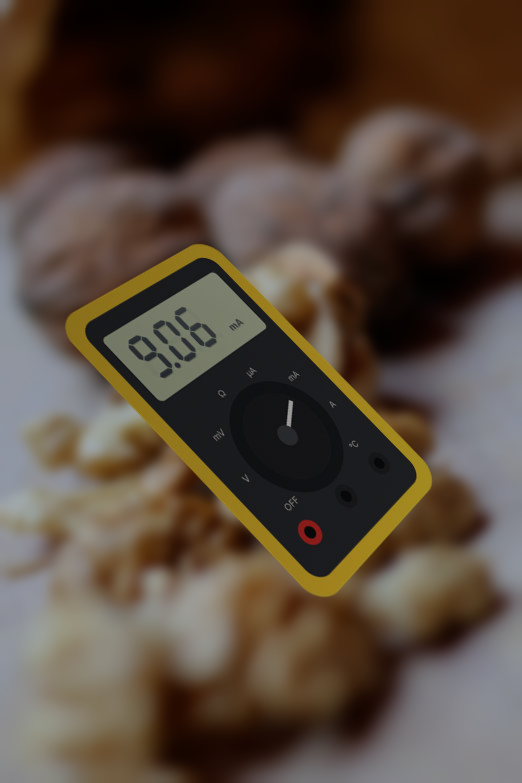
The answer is 9.06 mA
